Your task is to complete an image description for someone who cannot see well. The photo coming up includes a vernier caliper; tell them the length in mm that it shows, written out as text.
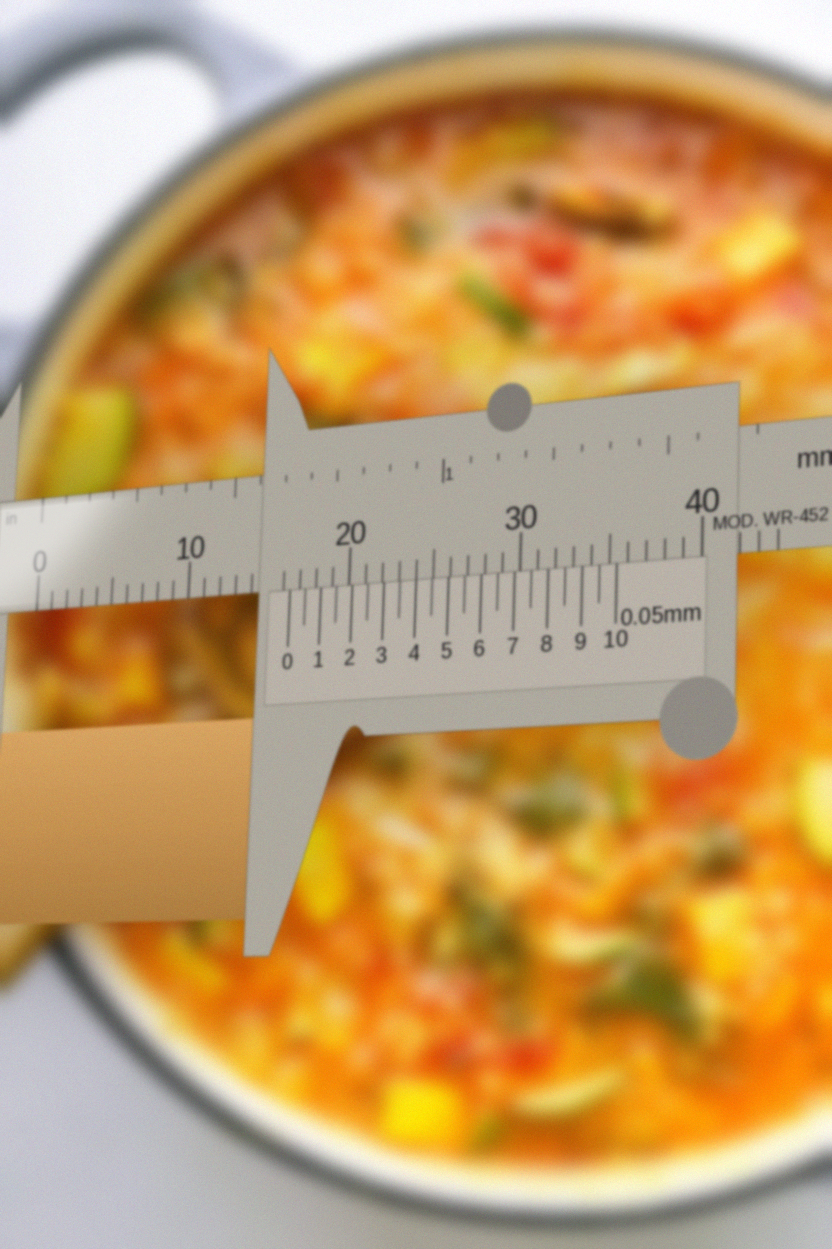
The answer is 16.4 mm
